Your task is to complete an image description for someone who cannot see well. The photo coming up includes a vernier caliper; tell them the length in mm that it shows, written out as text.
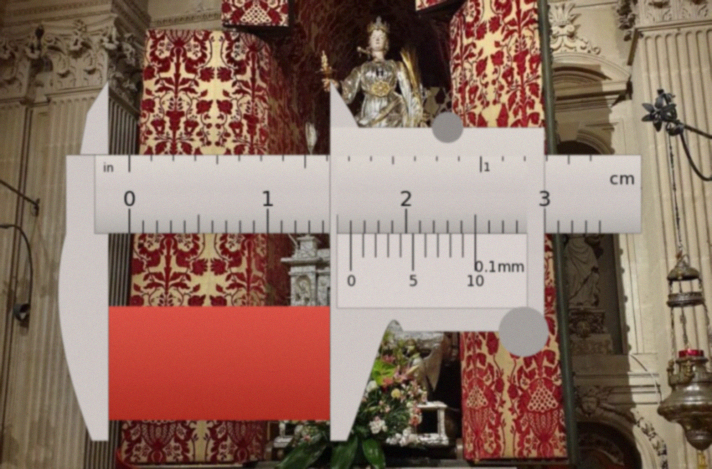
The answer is 16.0 mm
